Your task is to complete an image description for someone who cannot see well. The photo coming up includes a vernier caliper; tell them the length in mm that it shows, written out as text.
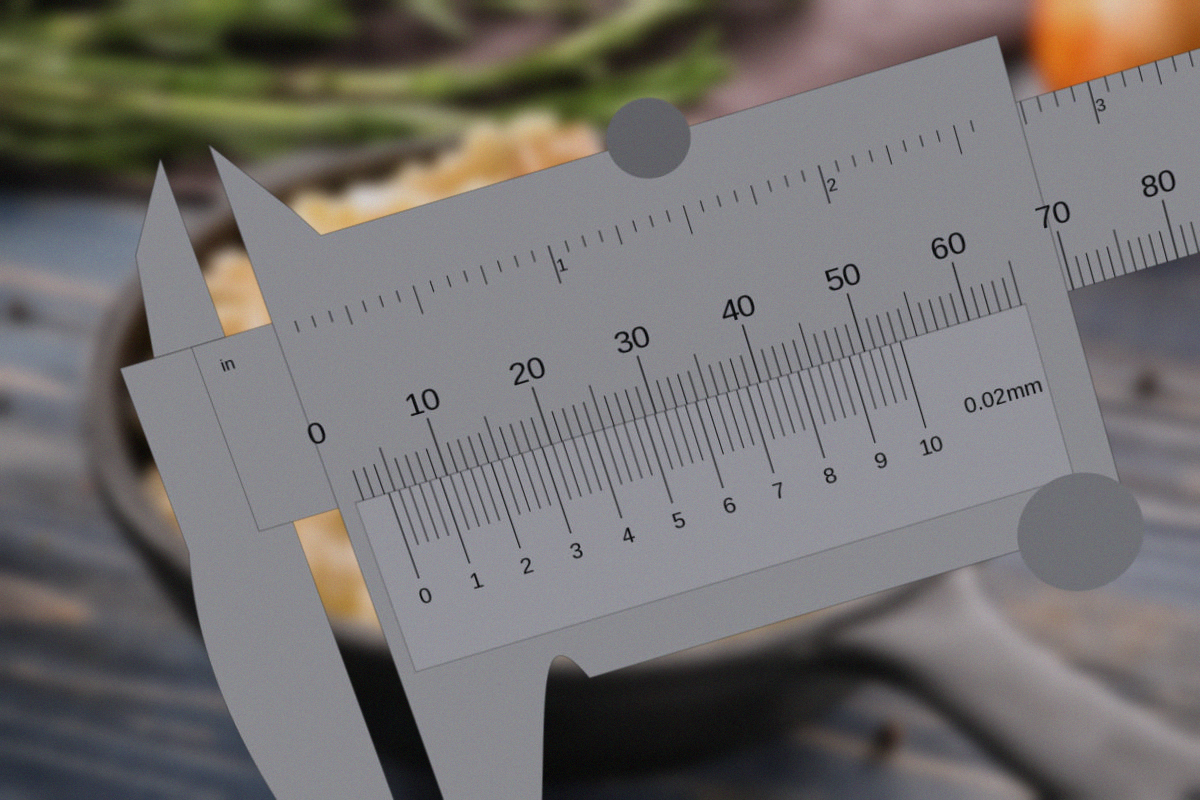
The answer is 4.4 mm
